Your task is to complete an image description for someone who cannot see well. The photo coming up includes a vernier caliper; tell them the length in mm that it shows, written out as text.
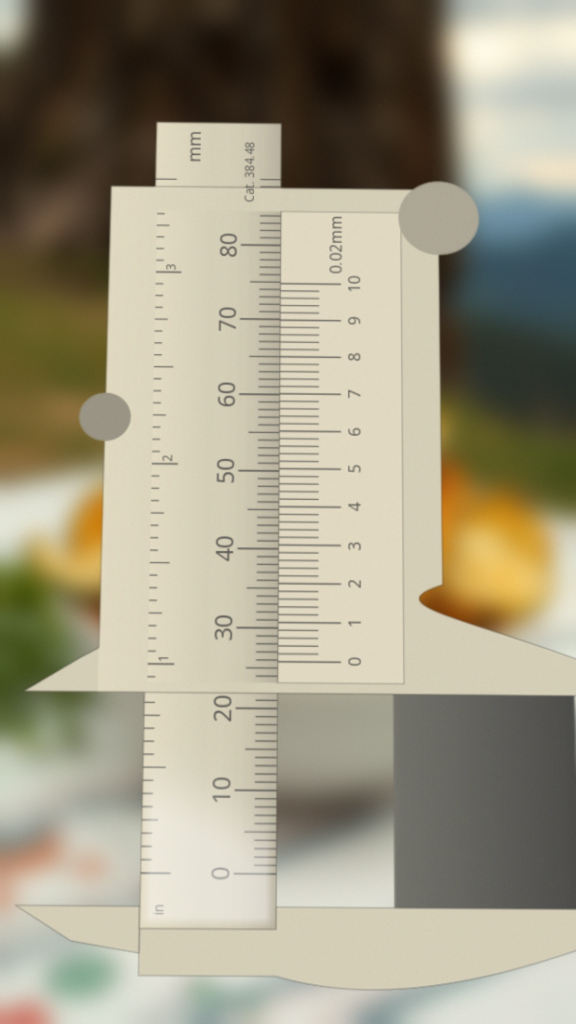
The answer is 25.8 mm
